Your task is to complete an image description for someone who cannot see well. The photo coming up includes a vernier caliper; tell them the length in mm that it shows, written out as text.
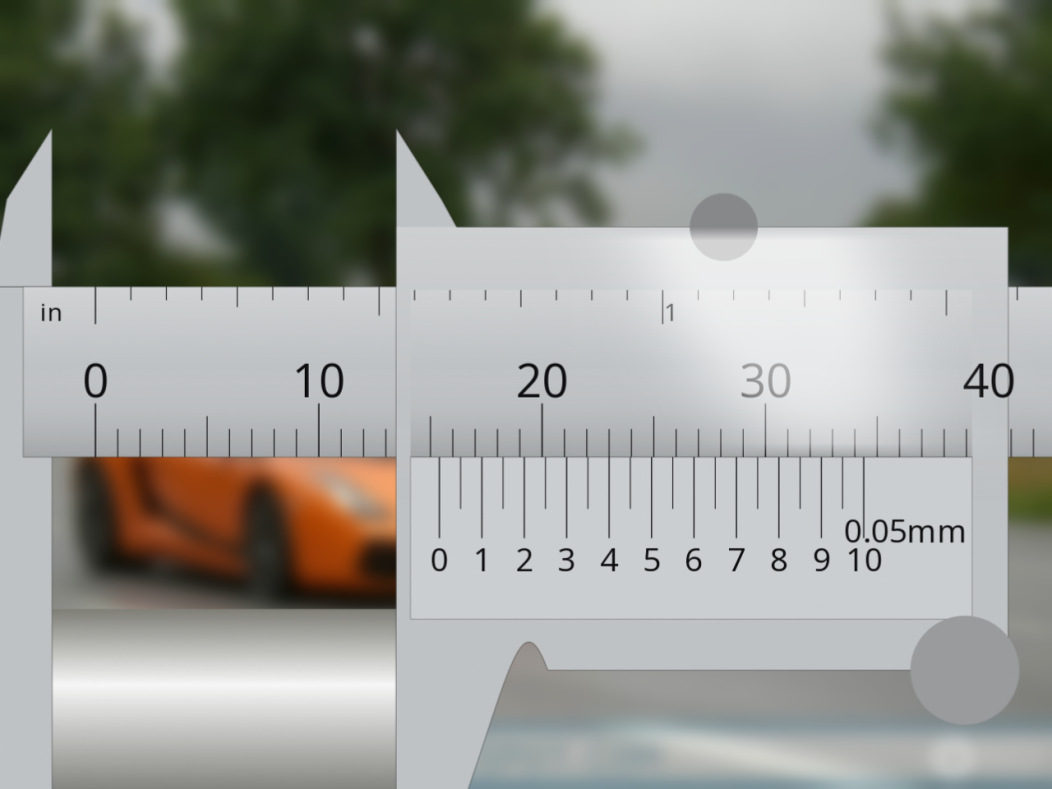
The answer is 15.40 mm
